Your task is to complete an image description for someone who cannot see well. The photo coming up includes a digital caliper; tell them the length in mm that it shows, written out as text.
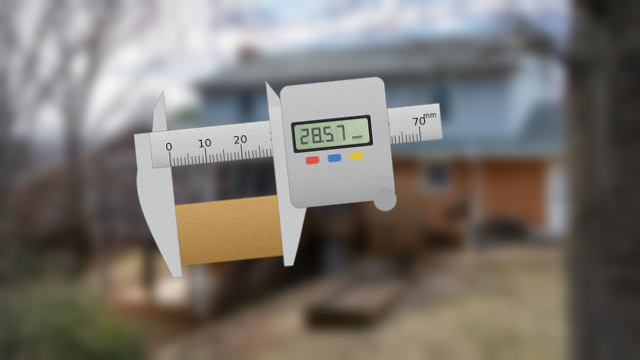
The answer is 28.57 mm
